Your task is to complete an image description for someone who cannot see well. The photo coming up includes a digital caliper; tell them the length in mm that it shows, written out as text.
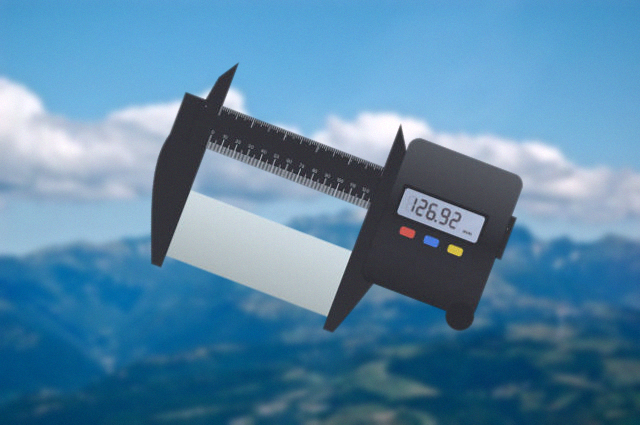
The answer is 126.92 mm
